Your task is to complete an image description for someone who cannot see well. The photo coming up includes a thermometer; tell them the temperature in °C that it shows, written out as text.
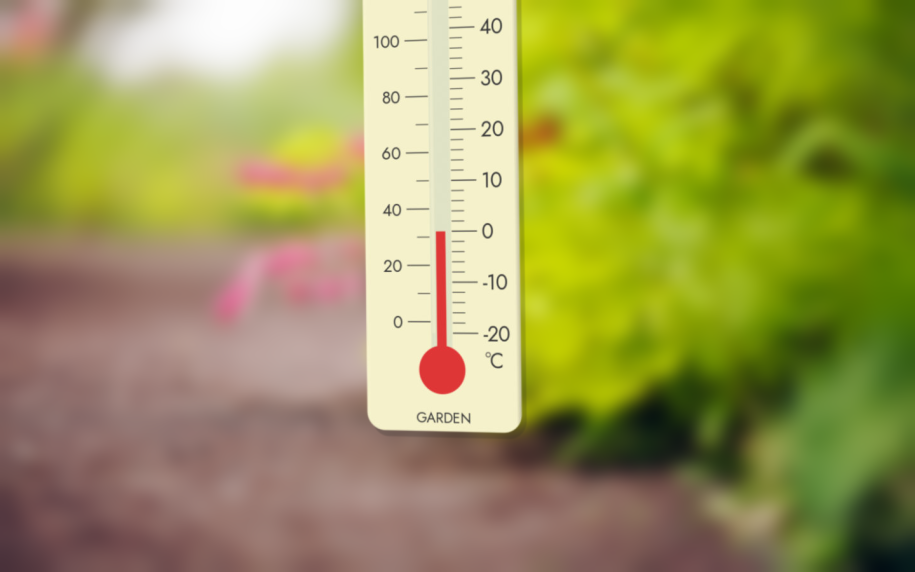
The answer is 0 °C
